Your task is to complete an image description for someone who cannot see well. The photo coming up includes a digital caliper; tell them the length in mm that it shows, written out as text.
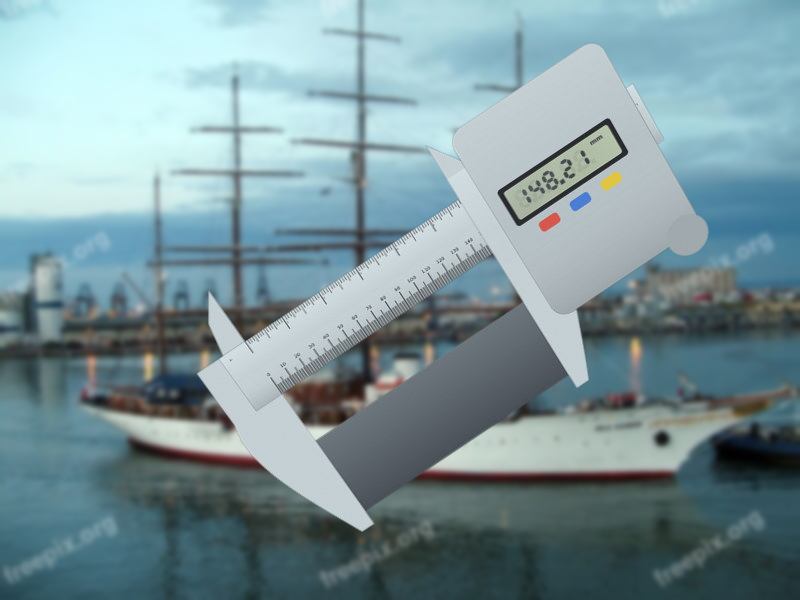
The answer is 148.21 mm
